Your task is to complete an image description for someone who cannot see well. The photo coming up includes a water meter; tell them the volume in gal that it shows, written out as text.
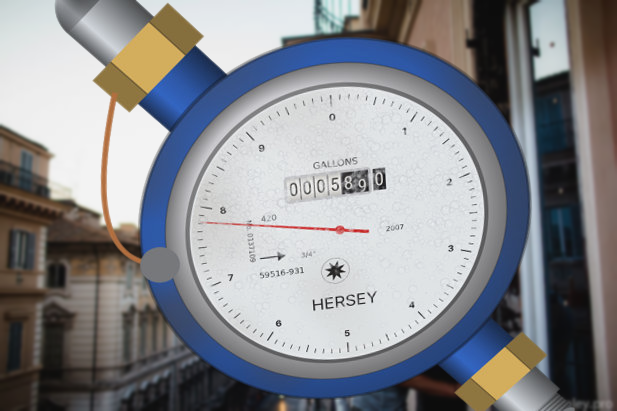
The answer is 5887.8 gal
